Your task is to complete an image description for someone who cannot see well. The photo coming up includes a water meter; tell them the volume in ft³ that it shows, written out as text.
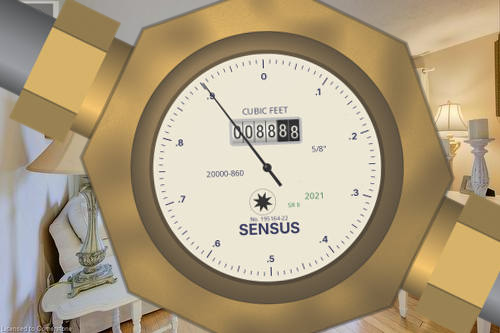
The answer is 8887.90 ft³
